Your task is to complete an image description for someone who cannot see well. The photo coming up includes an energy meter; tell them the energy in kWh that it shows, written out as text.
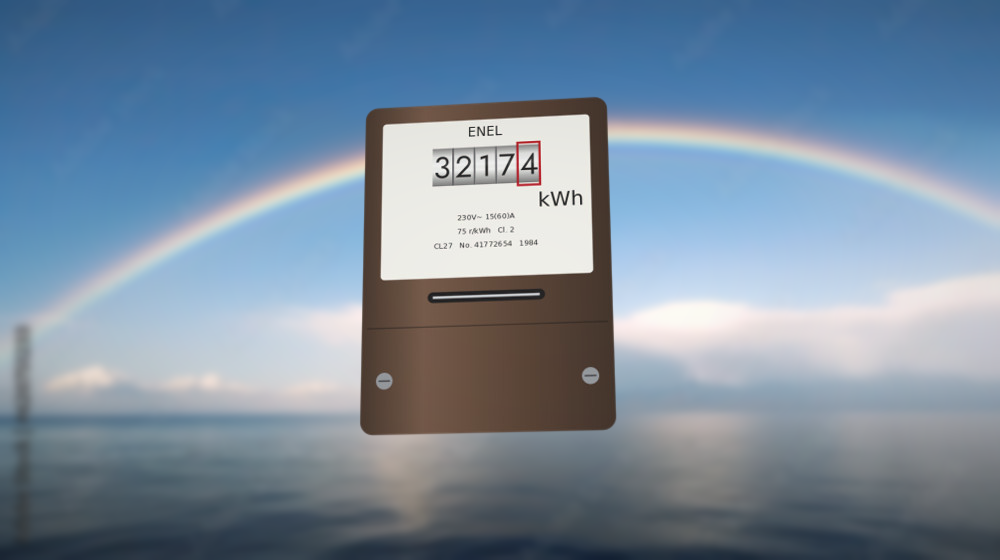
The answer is 3217.4 kWh
